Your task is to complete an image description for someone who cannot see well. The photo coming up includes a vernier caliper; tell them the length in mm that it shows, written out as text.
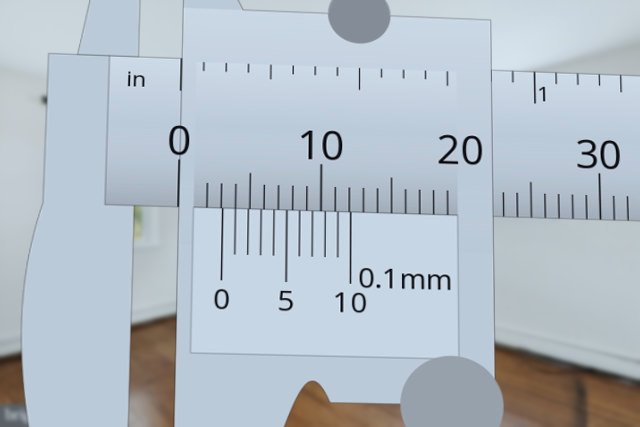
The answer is 3.1 mm
